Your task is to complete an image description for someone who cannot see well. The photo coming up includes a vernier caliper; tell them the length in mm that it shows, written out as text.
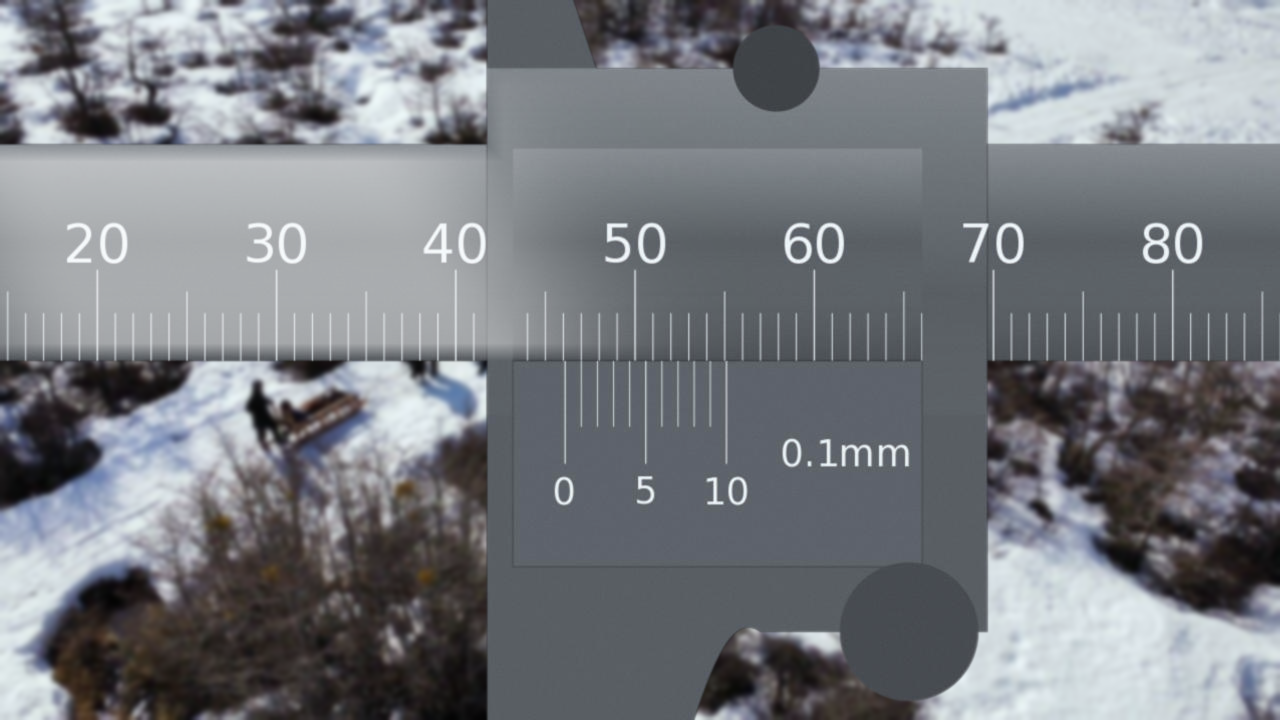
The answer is 46.1 mm
